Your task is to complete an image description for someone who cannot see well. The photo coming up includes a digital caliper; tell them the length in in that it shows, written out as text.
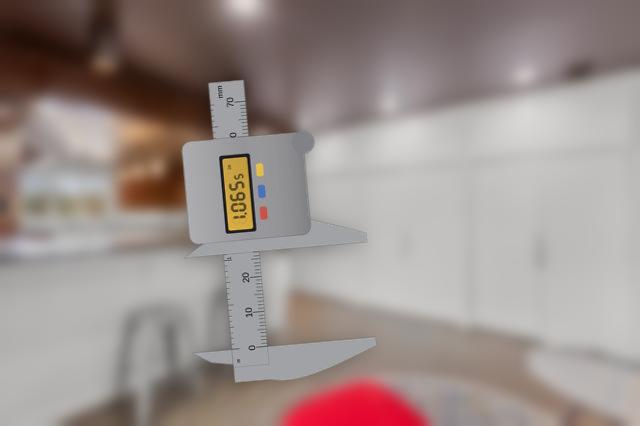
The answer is 1.0655 in
